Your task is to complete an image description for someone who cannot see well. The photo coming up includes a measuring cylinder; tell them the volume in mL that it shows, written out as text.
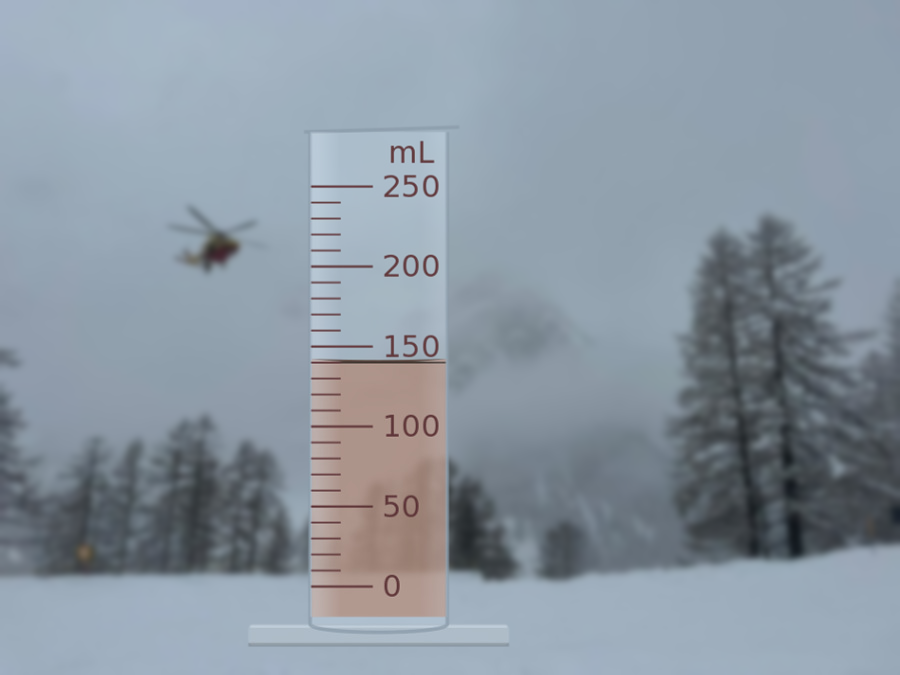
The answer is 140 mL
